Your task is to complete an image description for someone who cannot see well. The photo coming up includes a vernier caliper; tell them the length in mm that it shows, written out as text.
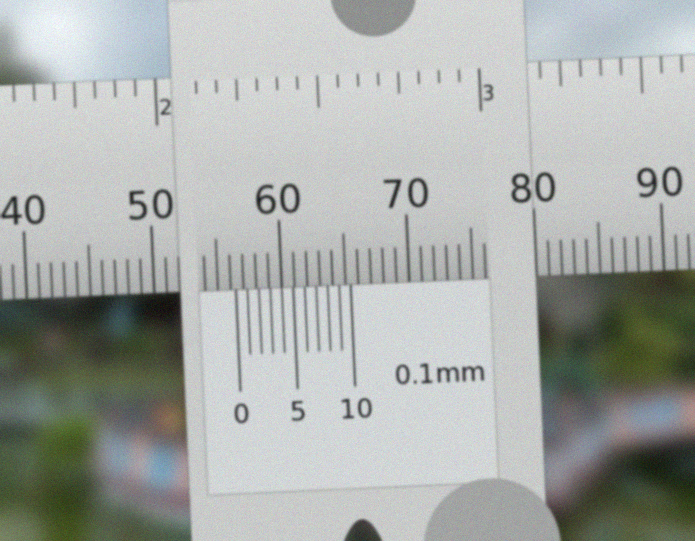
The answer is 56.4 mm
